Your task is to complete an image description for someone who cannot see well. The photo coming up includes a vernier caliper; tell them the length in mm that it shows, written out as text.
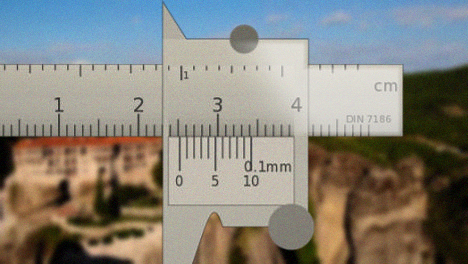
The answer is 25.2 mm
